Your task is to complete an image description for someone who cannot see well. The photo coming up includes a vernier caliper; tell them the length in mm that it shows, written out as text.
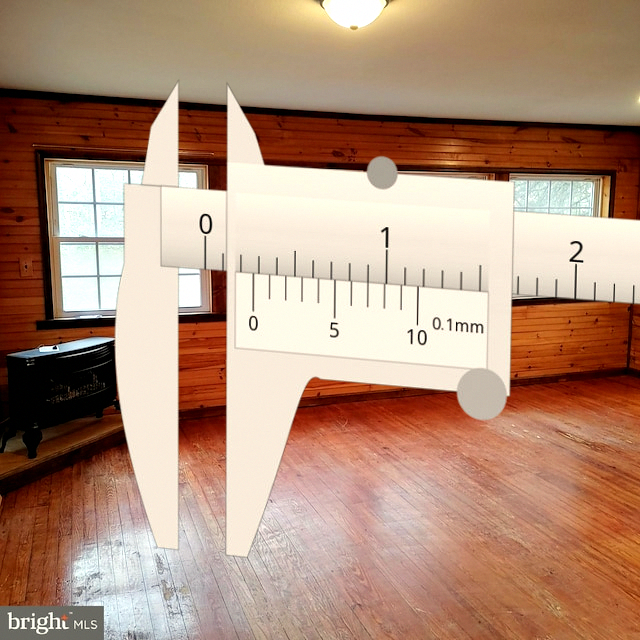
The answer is 2.7 mm
